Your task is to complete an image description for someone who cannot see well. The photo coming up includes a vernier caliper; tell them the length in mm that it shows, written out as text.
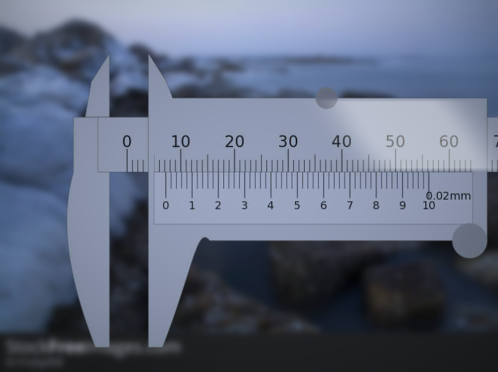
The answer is 7.2 mm
